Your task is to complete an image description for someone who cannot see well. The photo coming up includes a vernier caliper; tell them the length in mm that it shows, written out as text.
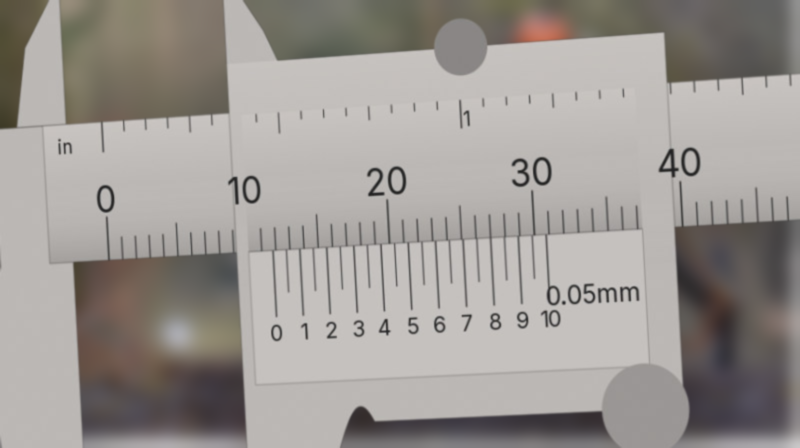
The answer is 11.8 mm
